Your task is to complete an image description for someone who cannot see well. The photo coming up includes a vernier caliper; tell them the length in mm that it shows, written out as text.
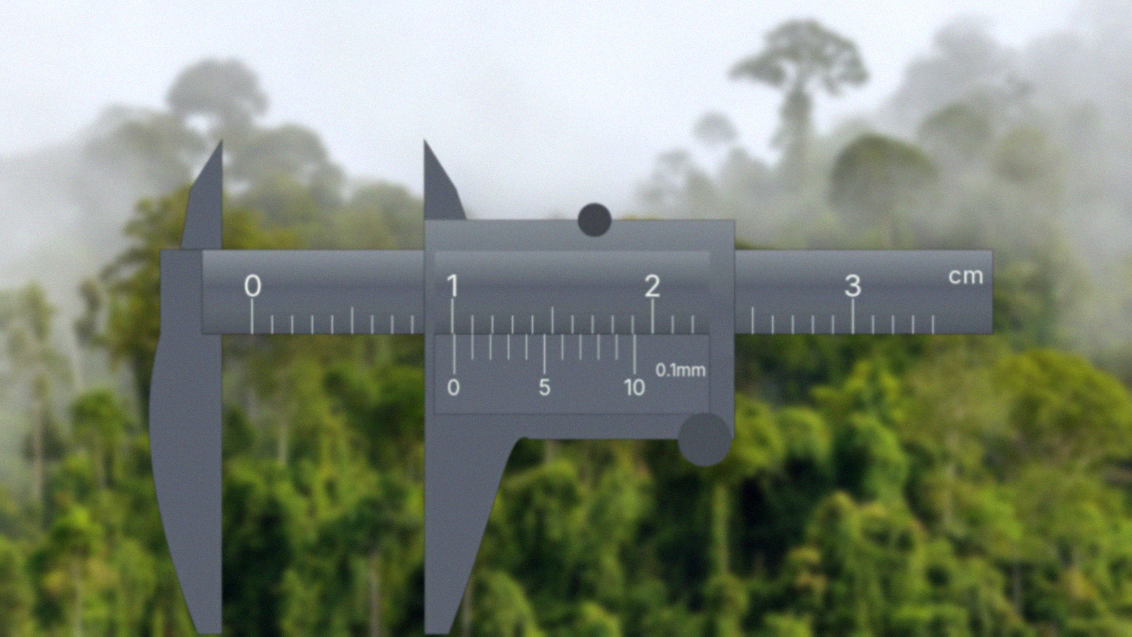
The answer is 10.1 mm
